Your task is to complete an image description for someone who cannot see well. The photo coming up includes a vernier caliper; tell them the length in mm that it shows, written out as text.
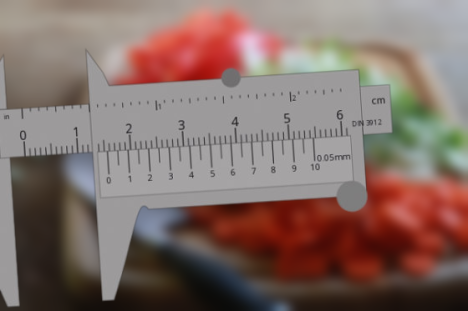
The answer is 15.6 mm
